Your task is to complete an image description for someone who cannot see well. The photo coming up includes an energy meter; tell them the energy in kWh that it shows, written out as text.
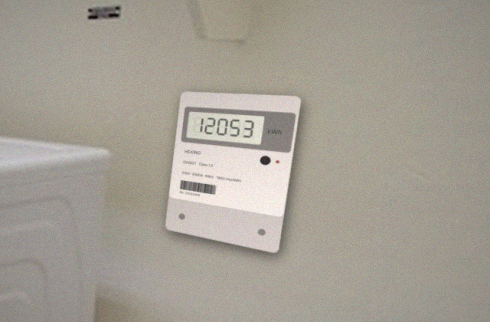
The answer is 12053 kWh
